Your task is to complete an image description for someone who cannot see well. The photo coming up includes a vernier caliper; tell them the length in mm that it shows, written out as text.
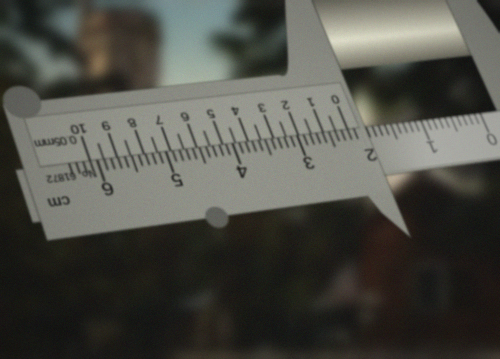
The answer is 22.0 mm
